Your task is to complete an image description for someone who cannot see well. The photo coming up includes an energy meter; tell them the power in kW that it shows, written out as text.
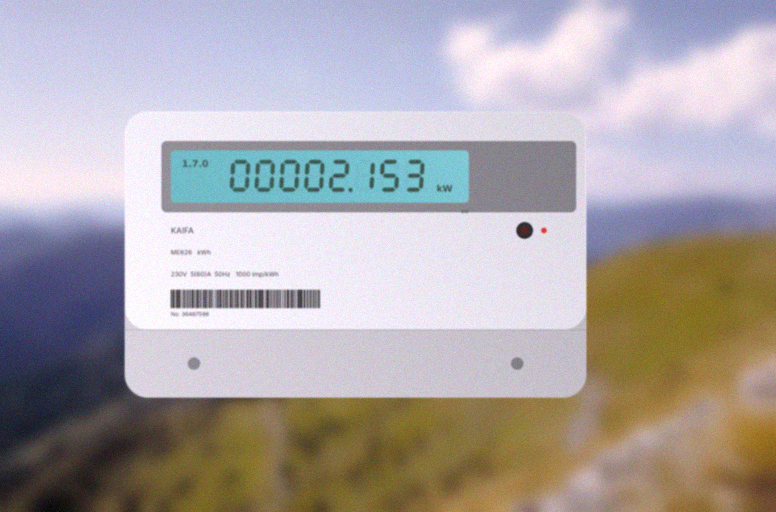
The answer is 2.153 kW
